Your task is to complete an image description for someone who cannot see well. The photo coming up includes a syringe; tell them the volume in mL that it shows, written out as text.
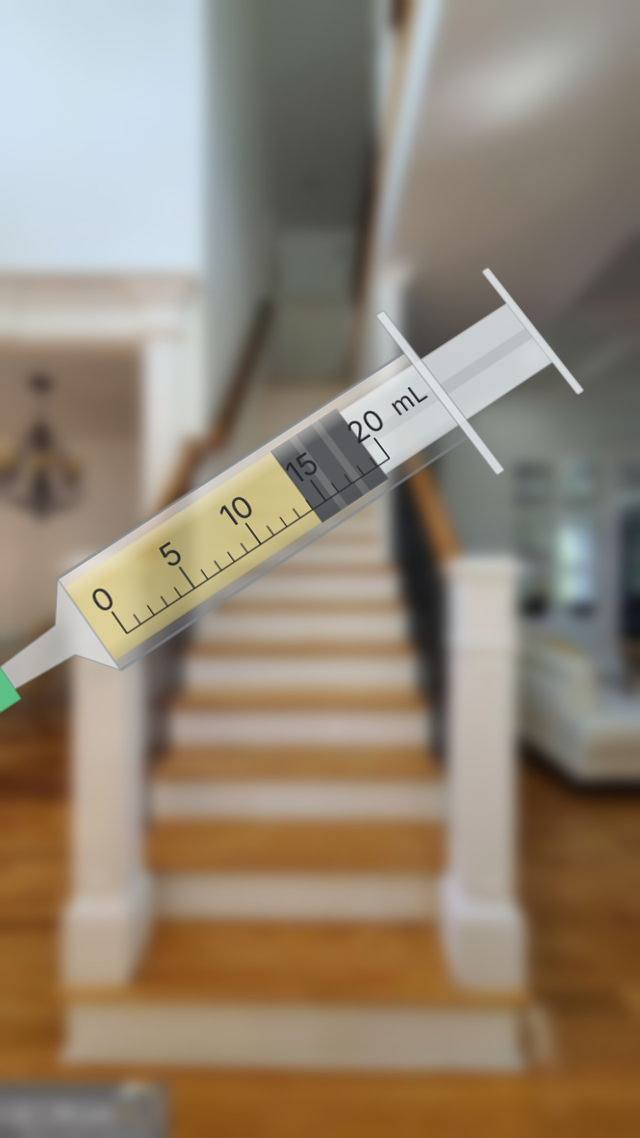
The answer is 14 mL
